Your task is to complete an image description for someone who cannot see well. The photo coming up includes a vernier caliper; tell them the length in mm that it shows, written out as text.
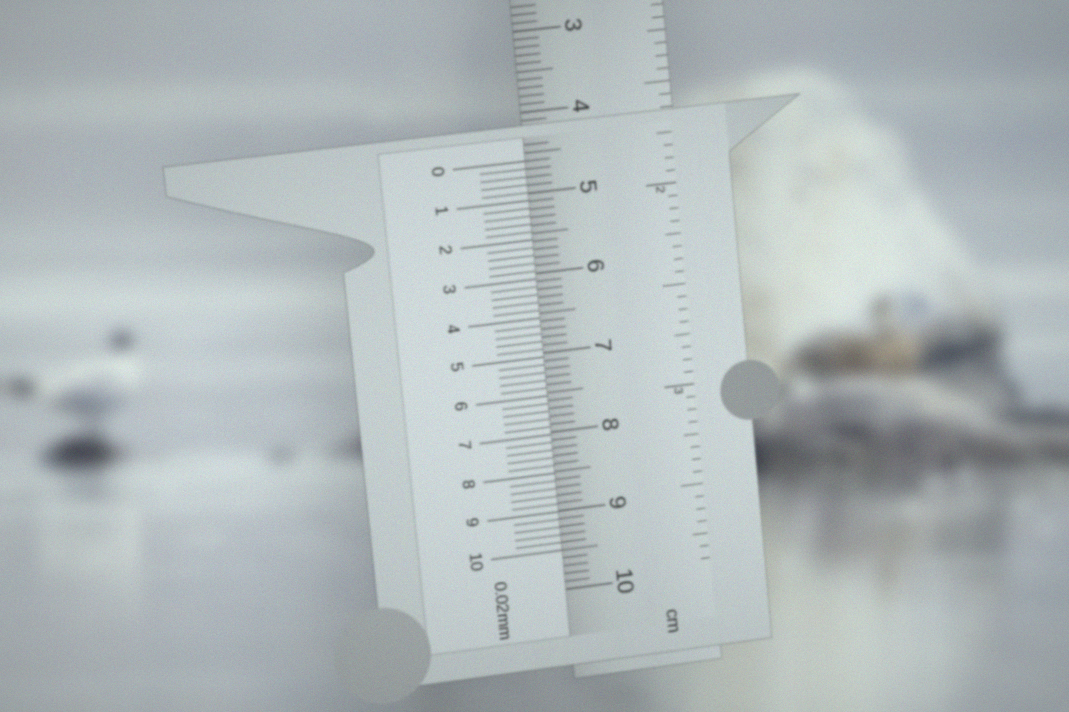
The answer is 46.0 mm
